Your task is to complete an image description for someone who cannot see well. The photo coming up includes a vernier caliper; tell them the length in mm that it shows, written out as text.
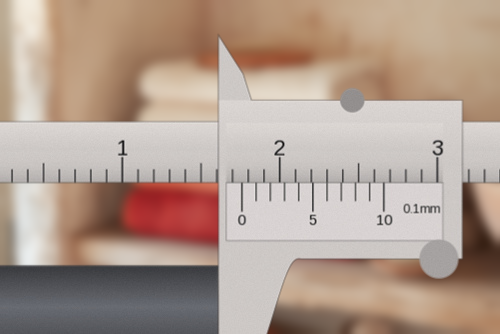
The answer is 17.6 mm
